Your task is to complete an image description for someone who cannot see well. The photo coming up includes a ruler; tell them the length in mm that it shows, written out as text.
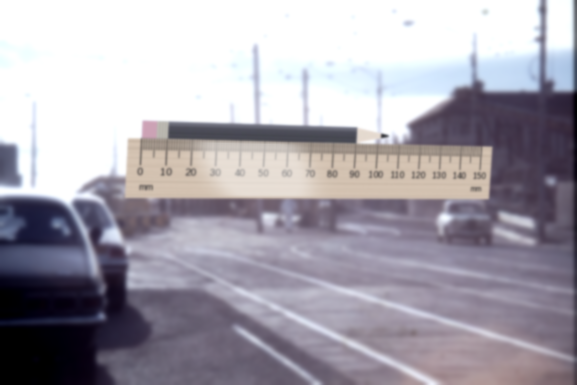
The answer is 105 mm
